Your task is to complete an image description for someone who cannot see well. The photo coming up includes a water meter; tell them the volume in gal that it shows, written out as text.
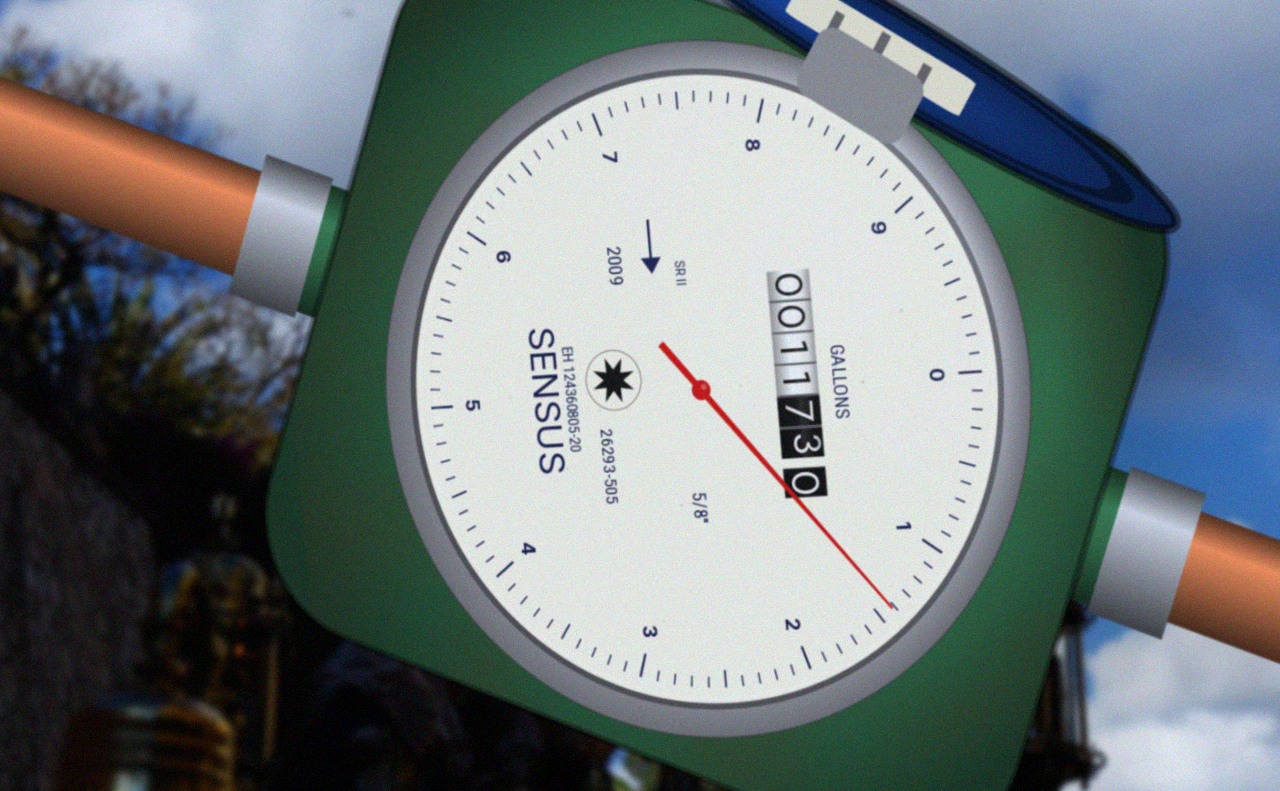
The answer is 11731.4 gal
